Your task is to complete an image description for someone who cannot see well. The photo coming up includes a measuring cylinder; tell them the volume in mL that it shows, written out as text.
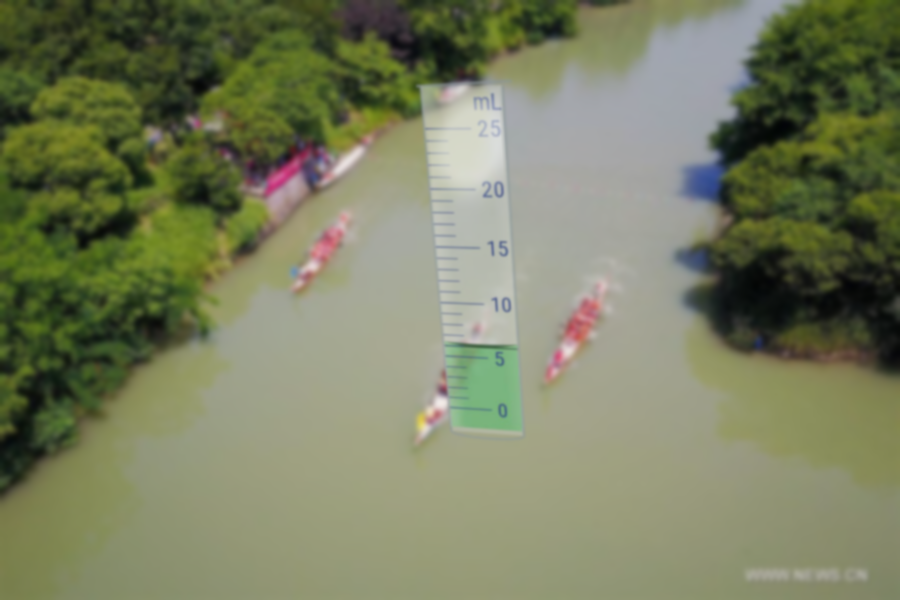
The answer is 6 mL
